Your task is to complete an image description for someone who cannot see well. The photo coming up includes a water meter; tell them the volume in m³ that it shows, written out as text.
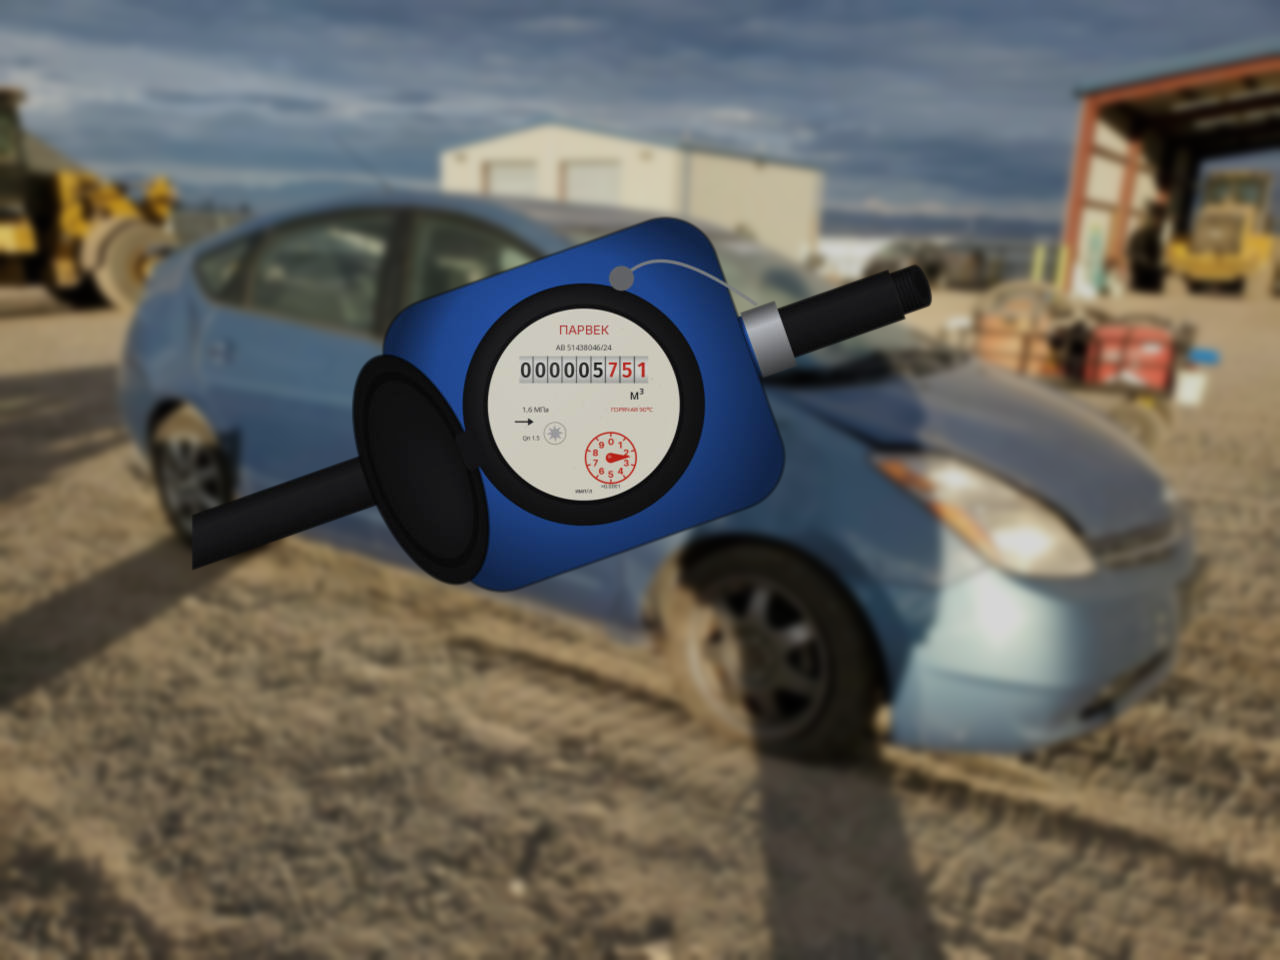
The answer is 5.7512 m³
